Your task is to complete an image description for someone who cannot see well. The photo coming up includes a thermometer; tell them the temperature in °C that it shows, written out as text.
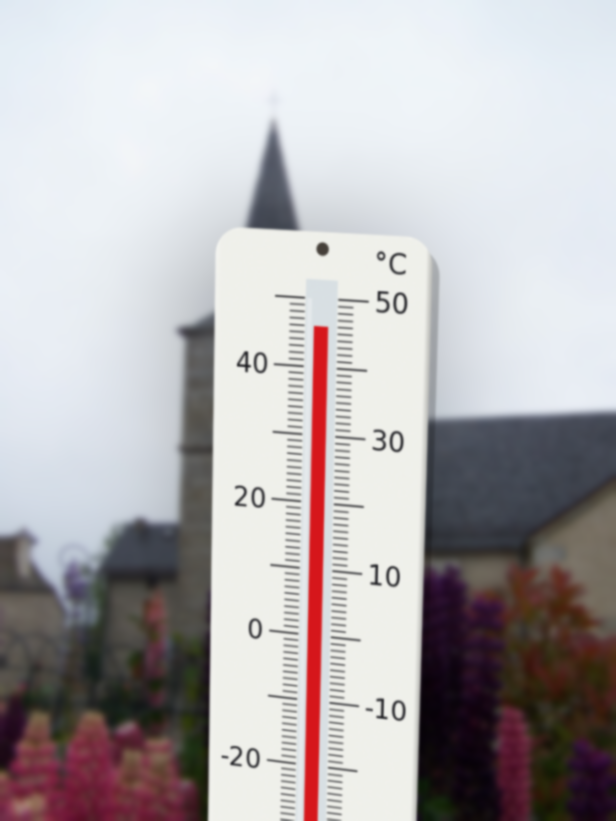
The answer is 46 °C
